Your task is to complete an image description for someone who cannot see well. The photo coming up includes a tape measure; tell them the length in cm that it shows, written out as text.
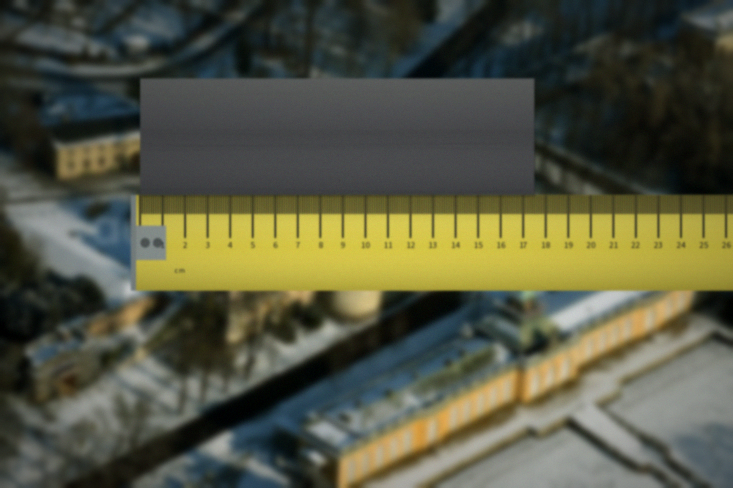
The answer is 17.5 cm
